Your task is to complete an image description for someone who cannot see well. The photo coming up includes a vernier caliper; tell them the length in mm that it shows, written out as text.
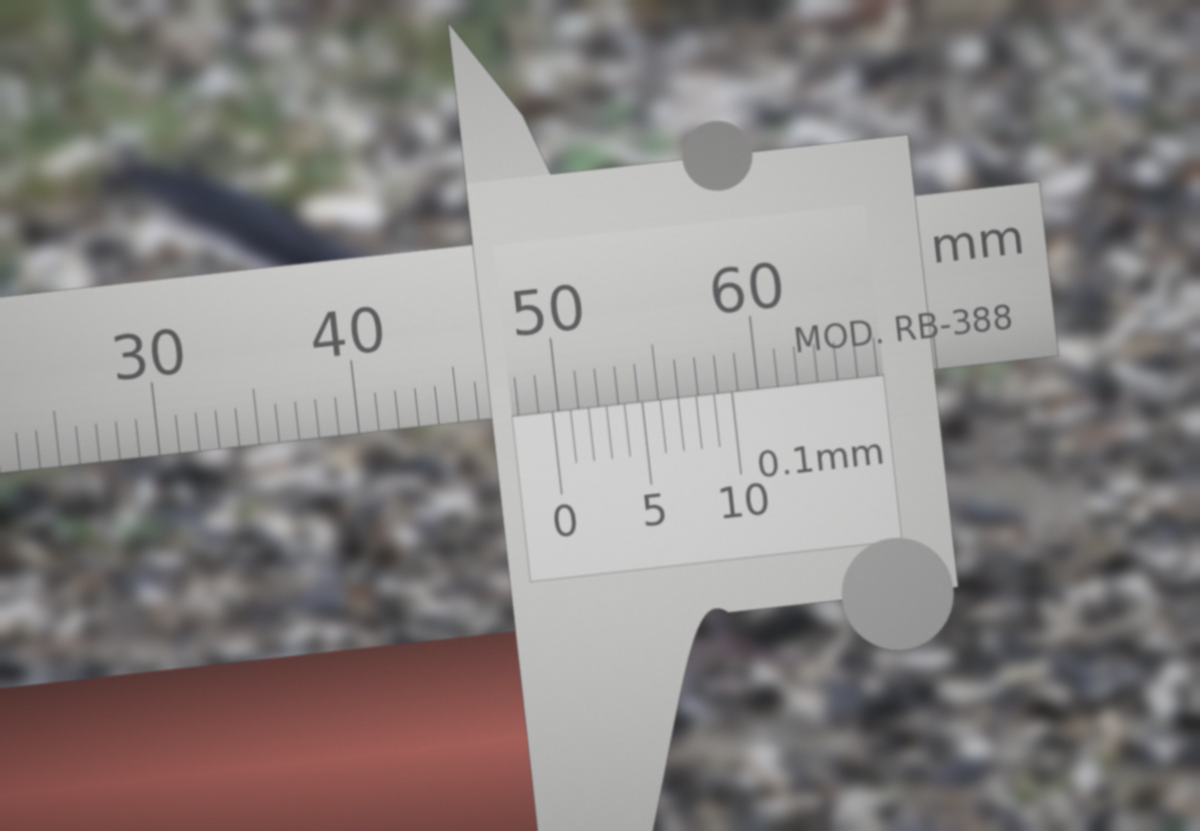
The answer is 49.7 mm
